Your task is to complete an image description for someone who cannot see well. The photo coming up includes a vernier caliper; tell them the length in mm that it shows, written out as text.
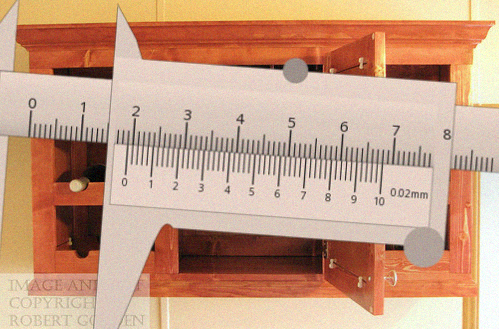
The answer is 19.0 mm
